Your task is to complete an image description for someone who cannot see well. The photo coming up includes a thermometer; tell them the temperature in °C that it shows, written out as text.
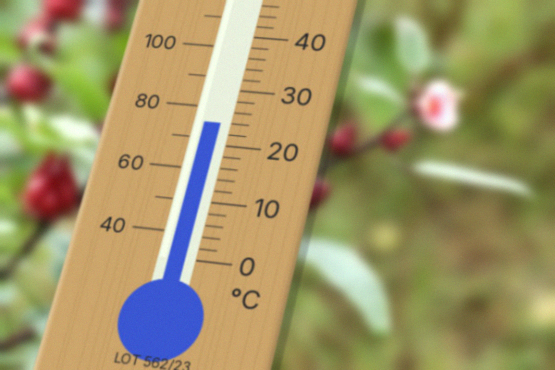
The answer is 24 °C
